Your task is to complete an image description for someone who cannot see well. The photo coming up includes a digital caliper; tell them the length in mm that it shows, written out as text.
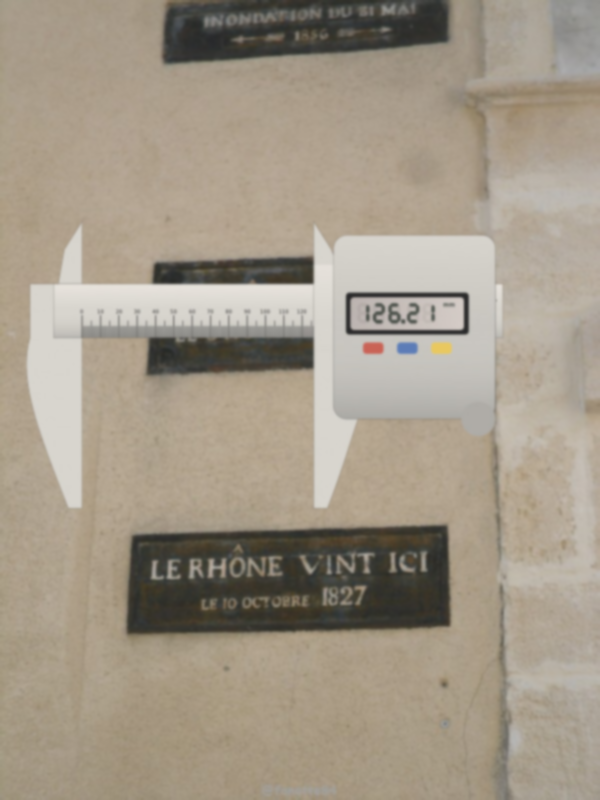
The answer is 126.21 mm
